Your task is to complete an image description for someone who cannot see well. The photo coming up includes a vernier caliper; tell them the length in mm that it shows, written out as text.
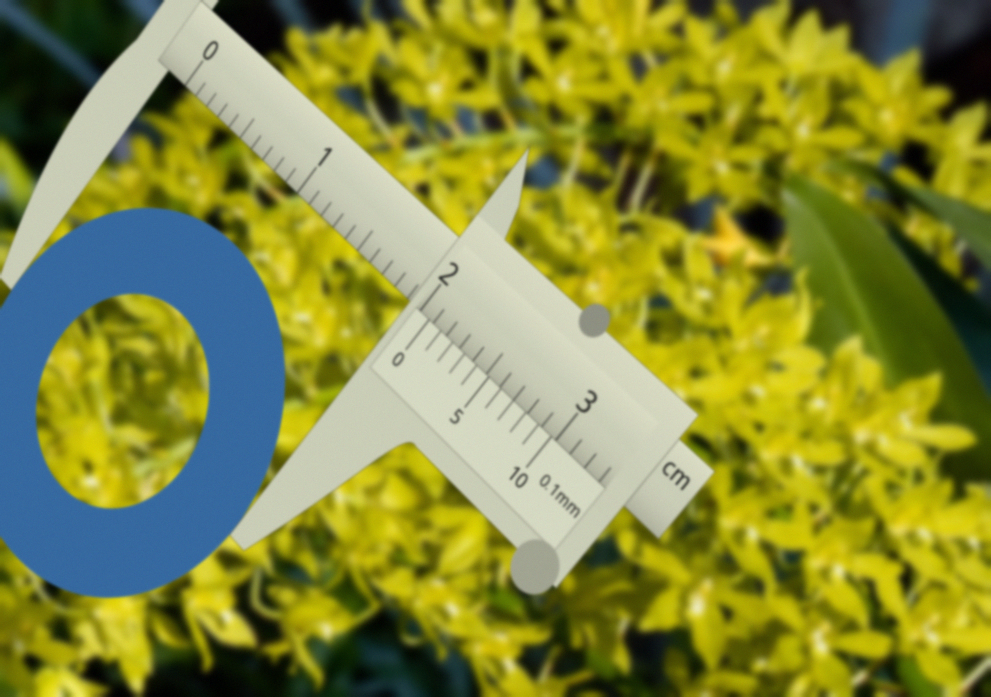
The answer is 20.7 mm
